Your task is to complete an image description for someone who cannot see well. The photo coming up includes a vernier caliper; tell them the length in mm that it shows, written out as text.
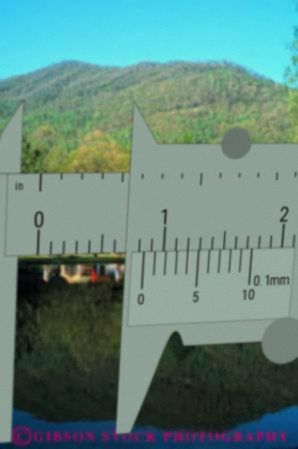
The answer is 8.4 mm
